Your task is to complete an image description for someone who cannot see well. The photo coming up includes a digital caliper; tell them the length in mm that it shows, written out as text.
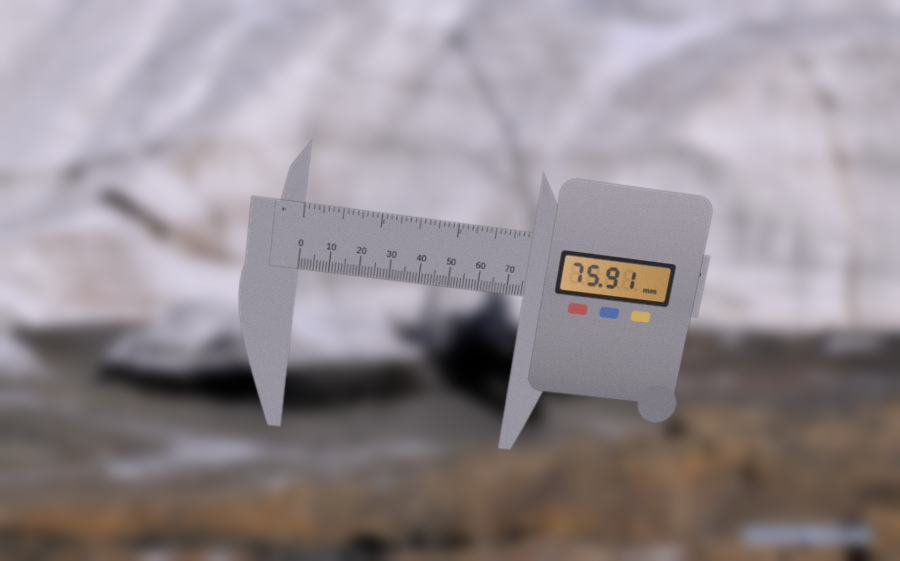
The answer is 75.91 mm
